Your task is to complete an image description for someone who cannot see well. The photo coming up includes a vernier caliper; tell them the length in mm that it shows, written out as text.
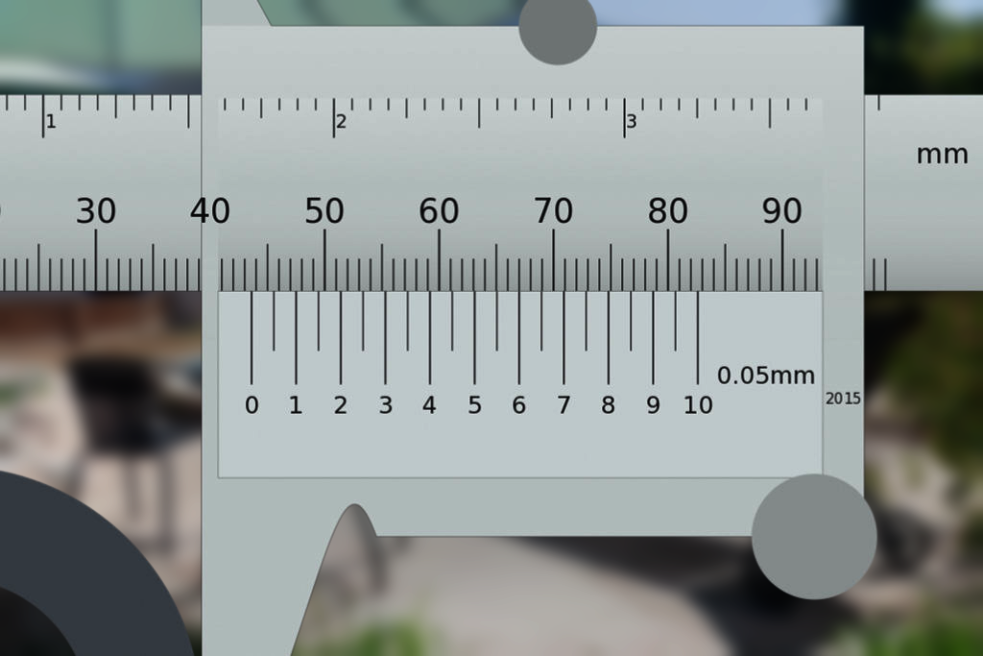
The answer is 43.6 mm
